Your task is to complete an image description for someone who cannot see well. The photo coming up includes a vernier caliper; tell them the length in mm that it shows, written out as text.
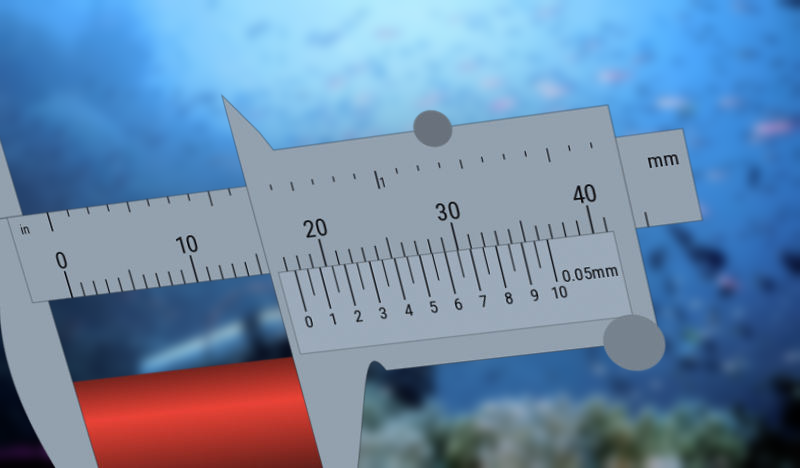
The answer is 17.6 mm
